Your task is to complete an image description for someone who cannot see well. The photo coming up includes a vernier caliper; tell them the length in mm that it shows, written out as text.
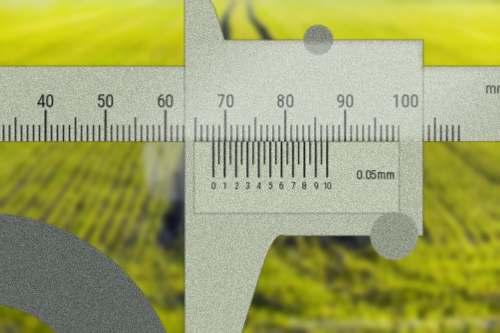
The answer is 68.0 mm
